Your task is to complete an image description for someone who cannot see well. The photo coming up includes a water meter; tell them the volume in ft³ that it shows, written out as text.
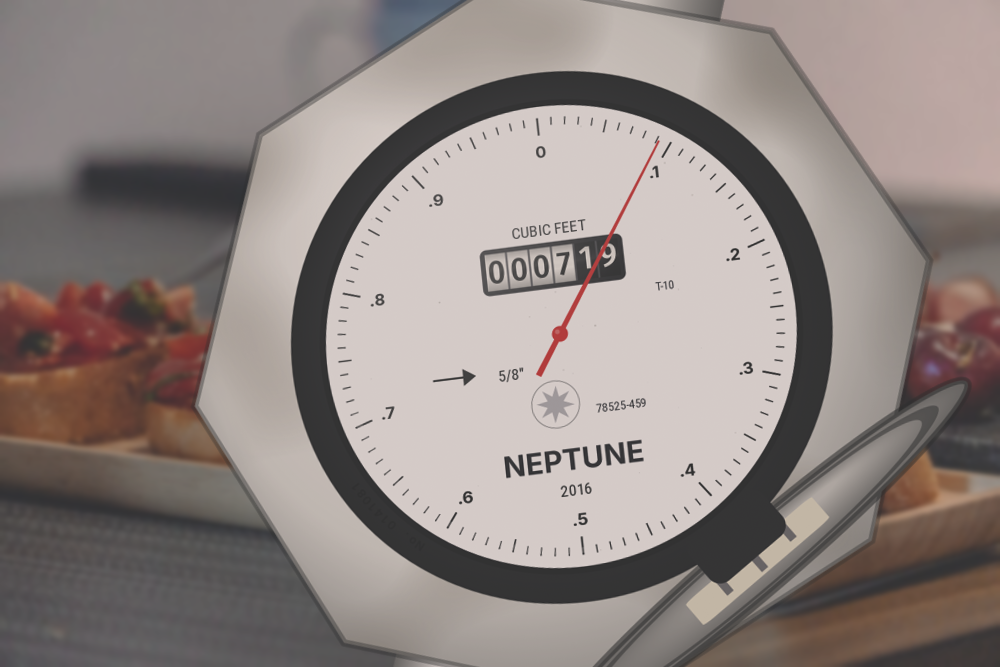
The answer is 719.09 ft³
